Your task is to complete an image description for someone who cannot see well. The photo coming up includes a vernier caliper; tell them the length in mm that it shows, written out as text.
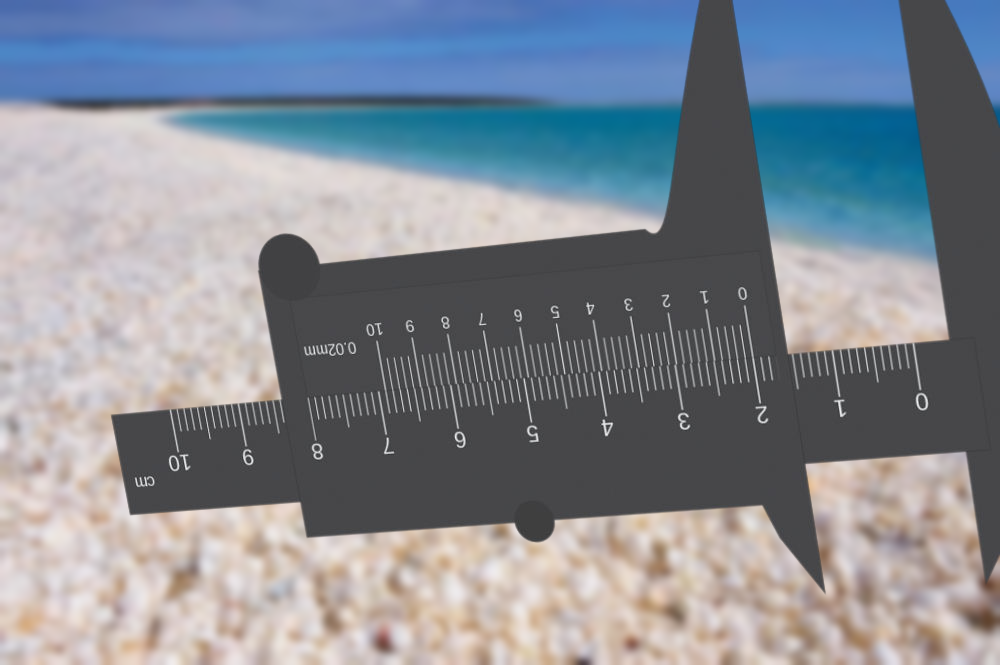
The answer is 20.0 mm
